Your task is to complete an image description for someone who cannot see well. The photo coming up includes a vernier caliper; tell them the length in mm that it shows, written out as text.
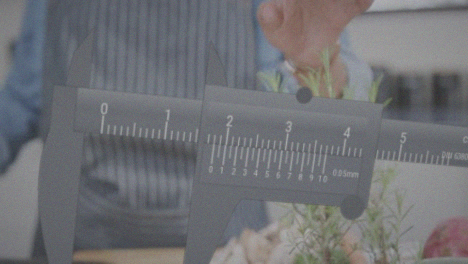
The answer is 18.0 mm
